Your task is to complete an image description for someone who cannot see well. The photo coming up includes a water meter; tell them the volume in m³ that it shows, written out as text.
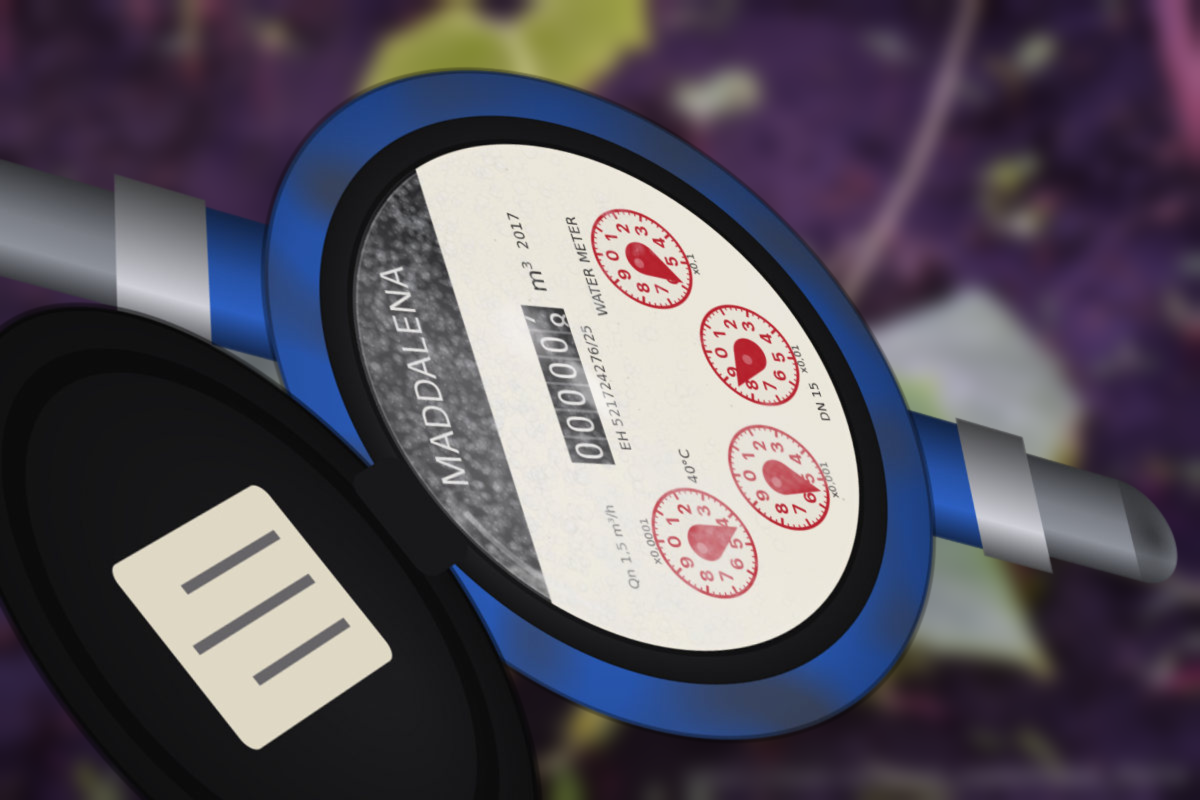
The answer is 7.5854 m³
